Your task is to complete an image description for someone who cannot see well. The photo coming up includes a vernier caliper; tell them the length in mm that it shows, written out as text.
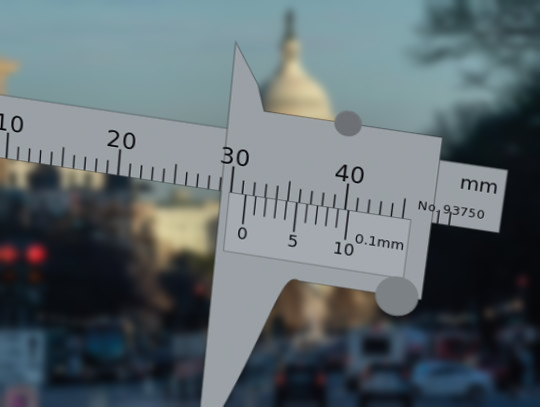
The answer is 31.3 mm
